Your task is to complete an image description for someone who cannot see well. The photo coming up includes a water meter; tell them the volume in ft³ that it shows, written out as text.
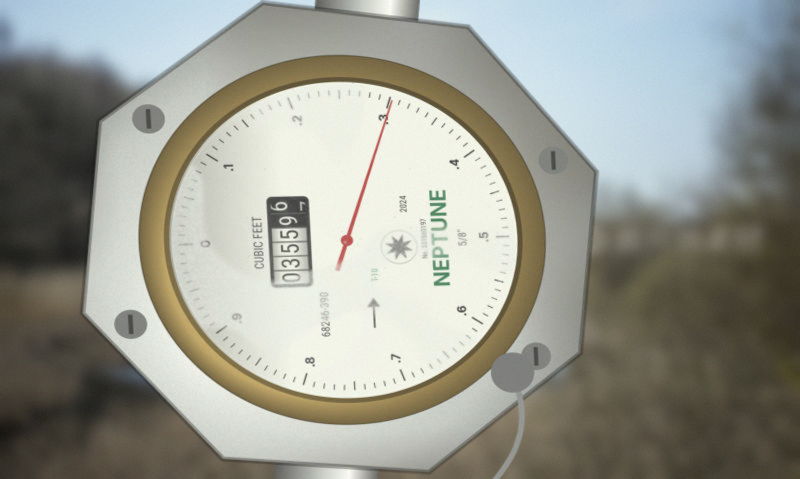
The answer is 35596.30 ft³
